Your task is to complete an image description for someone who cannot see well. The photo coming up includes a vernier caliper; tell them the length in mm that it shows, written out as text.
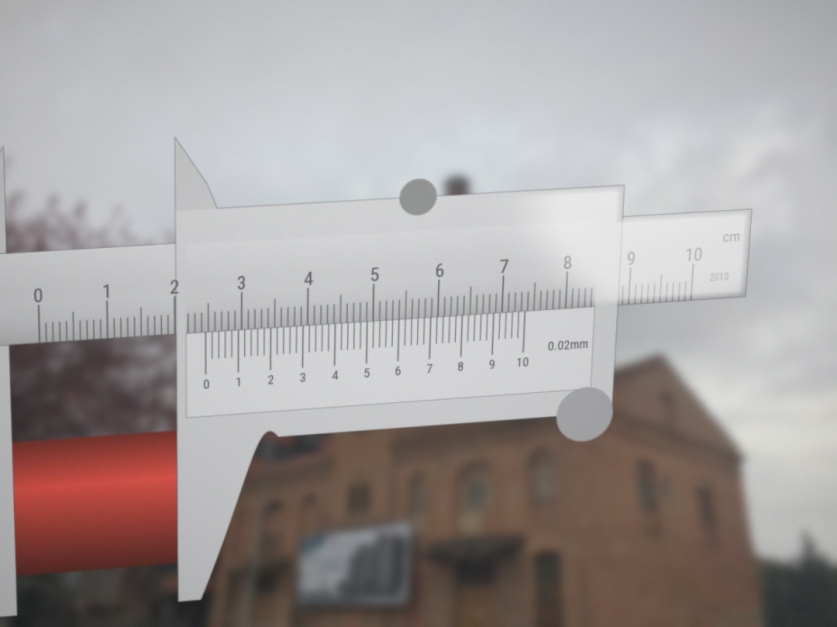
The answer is 24.6 mm
